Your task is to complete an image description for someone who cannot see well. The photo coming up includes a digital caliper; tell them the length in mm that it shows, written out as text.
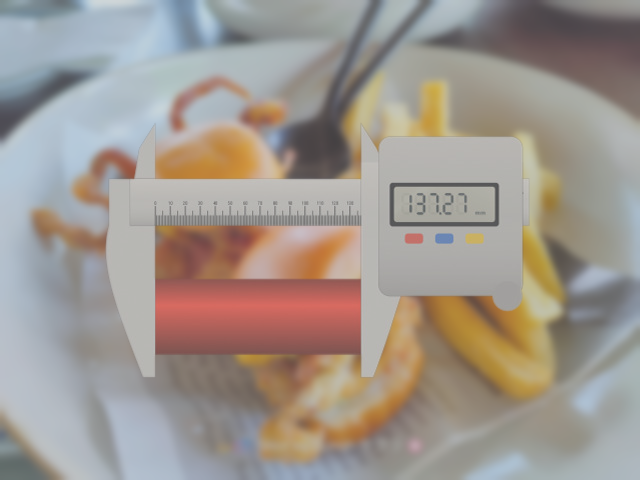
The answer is 137.27 mm
